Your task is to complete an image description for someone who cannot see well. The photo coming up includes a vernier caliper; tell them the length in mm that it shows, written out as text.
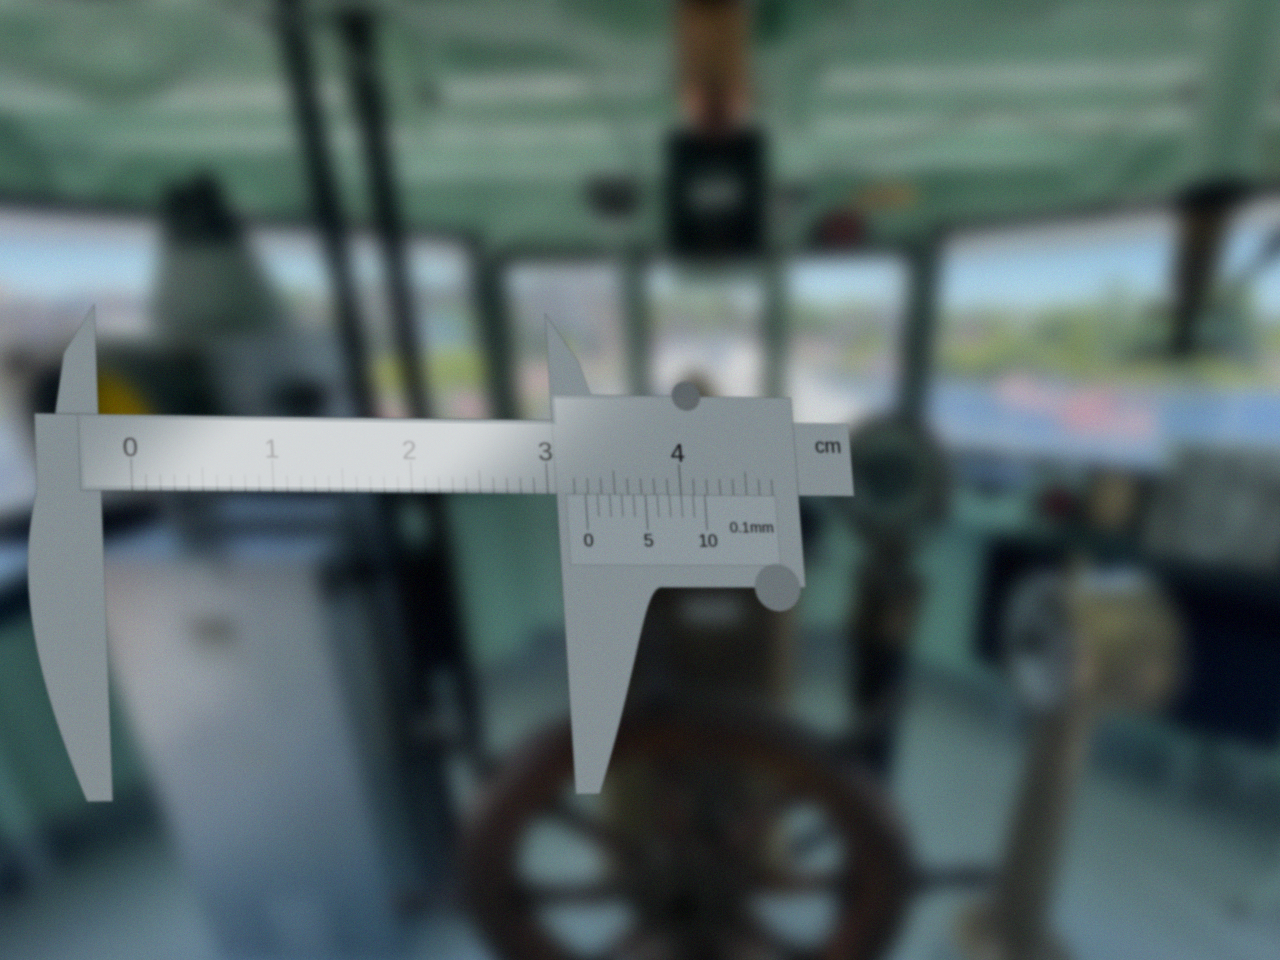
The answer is 32.8 mm
